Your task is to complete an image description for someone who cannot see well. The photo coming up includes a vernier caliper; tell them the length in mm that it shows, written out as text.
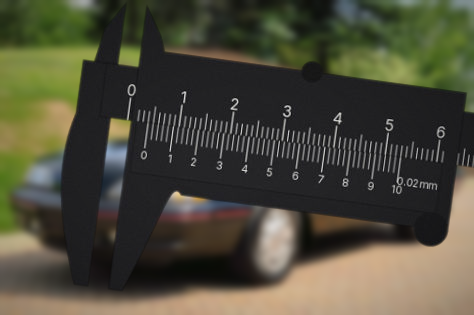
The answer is 4.0 mm
